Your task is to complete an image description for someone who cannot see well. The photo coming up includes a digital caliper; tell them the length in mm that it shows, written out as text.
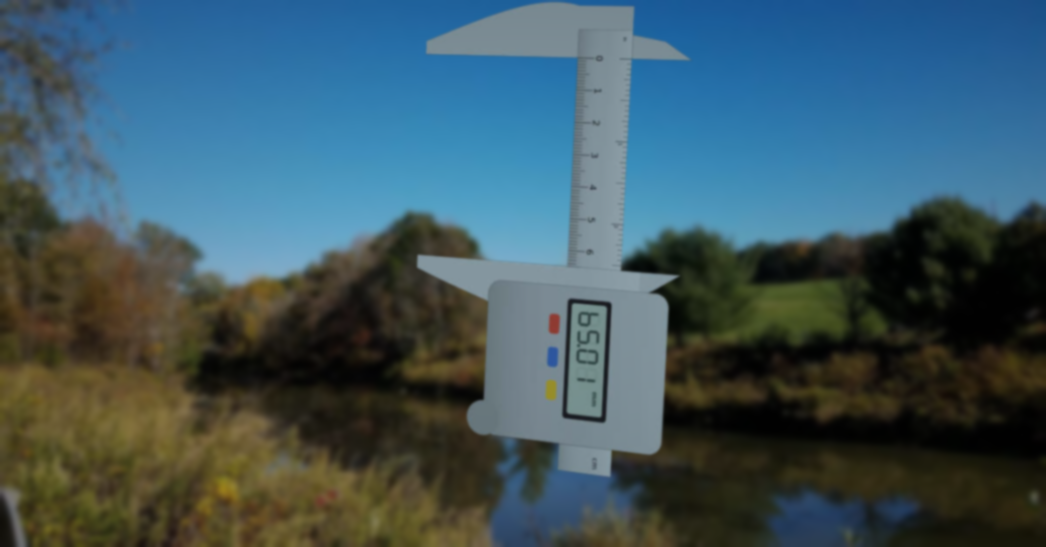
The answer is 65.01 mm
